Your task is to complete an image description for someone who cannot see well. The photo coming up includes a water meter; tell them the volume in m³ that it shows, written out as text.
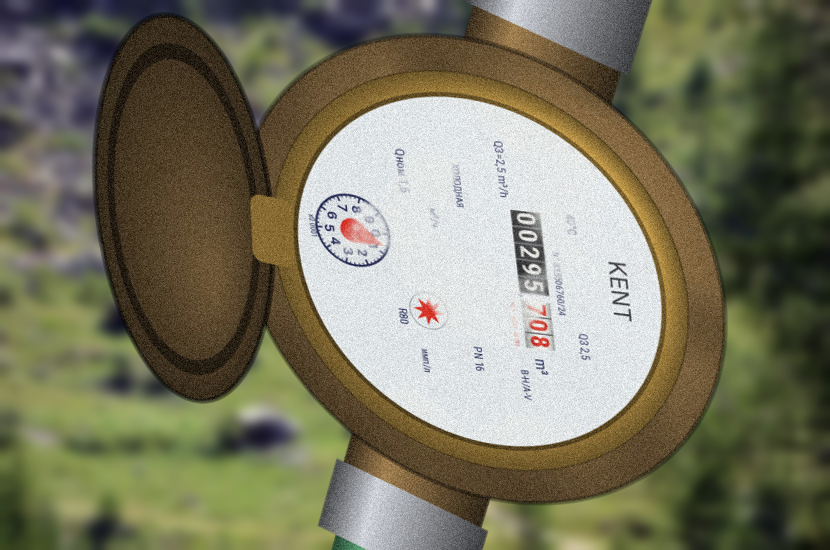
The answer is 295.7080 m³
